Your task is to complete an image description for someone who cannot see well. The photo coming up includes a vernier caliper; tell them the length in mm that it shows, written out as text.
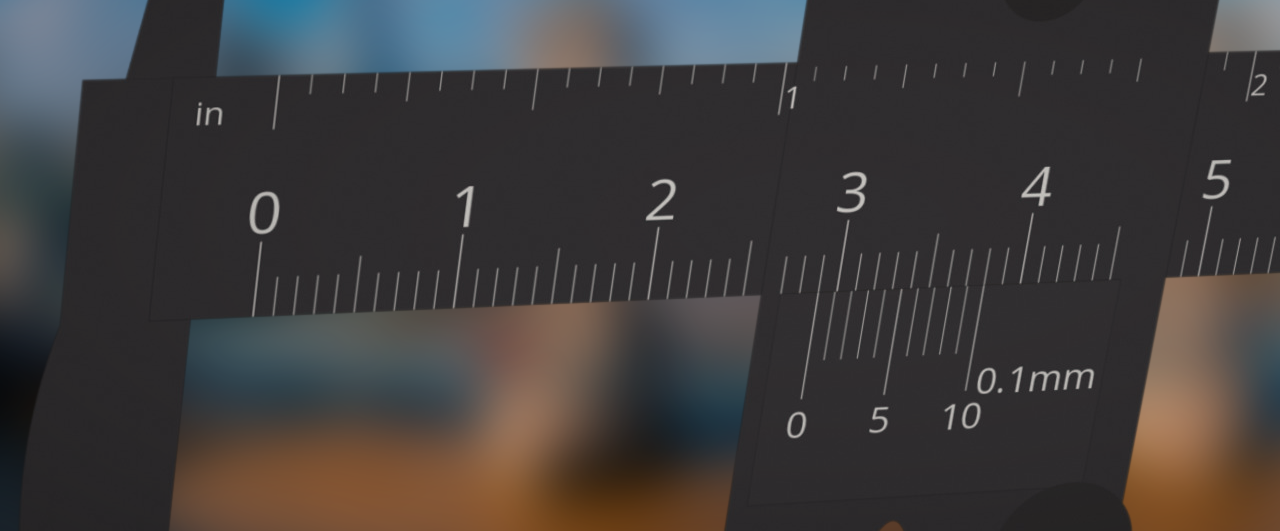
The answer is 29.0 mm
